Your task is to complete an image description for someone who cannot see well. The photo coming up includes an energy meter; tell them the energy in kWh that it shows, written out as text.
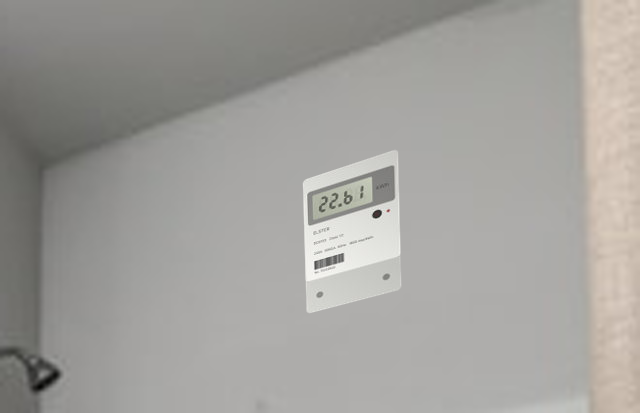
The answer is 22.61 kWh
